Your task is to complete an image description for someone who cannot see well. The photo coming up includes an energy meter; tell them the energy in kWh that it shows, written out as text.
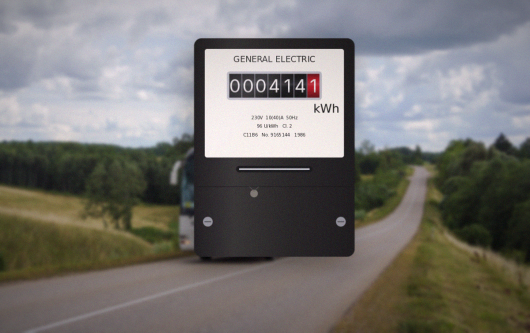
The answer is 414.1 kWh
